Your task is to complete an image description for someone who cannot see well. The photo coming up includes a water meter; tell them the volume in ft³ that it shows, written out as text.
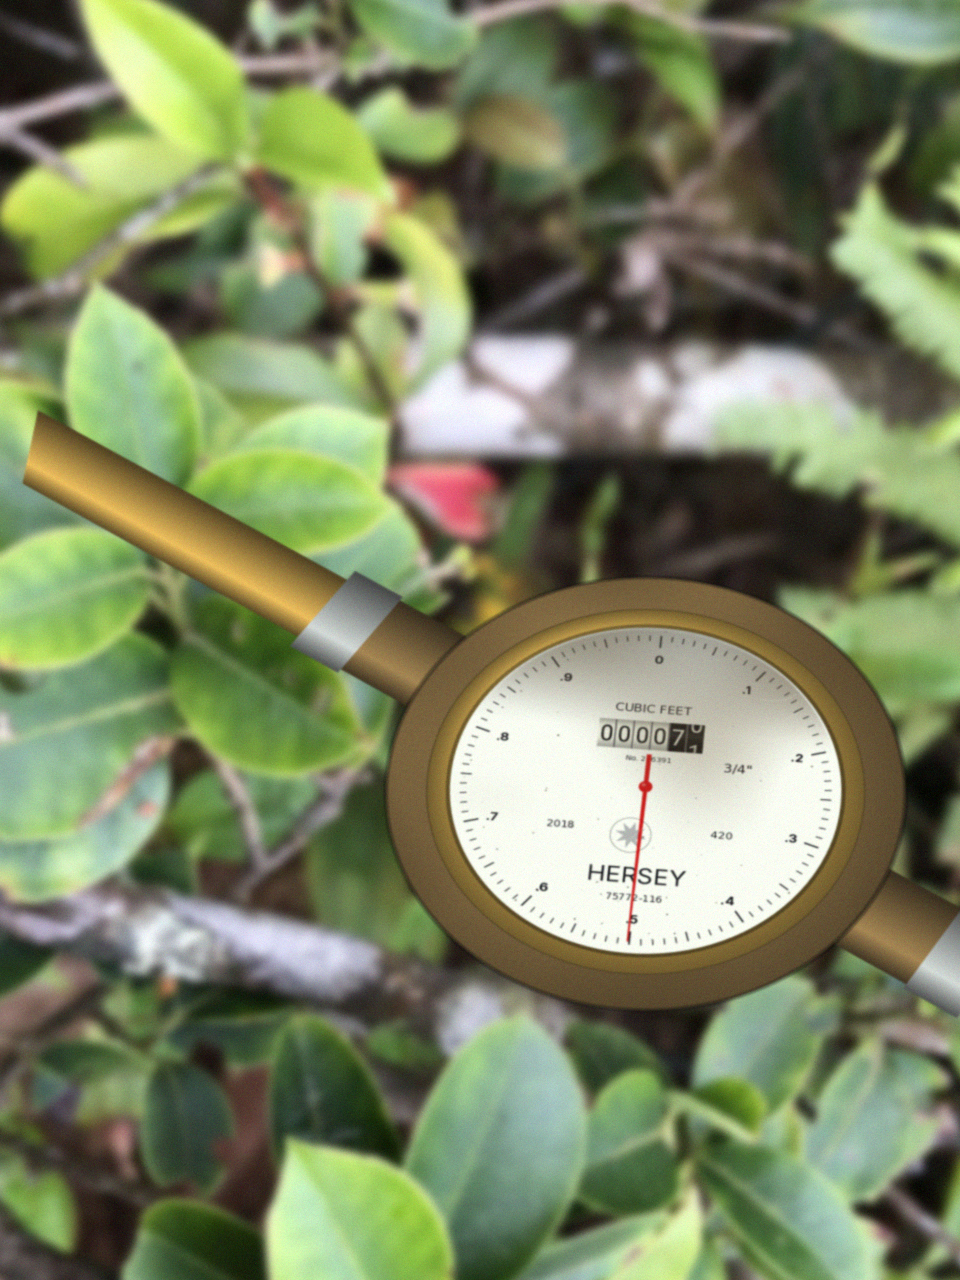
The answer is 70.50 ft³
